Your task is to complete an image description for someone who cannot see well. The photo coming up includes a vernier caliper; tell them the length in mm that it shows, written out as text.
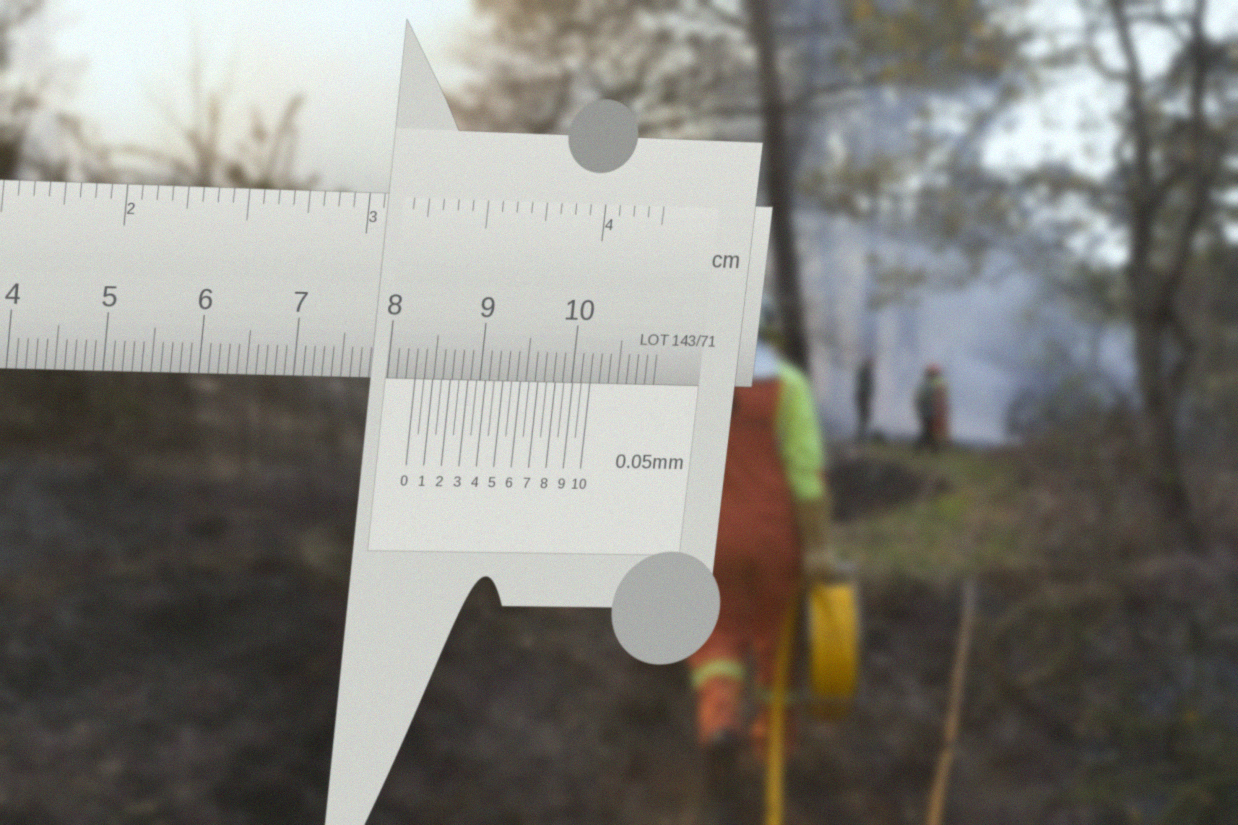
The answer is 83.0 mm
